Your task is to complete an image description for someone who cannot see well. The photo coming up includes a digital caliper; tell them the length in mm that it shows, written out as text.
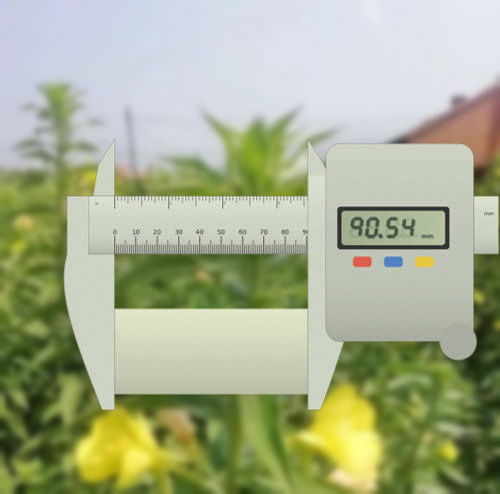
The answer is 90.54 mm
